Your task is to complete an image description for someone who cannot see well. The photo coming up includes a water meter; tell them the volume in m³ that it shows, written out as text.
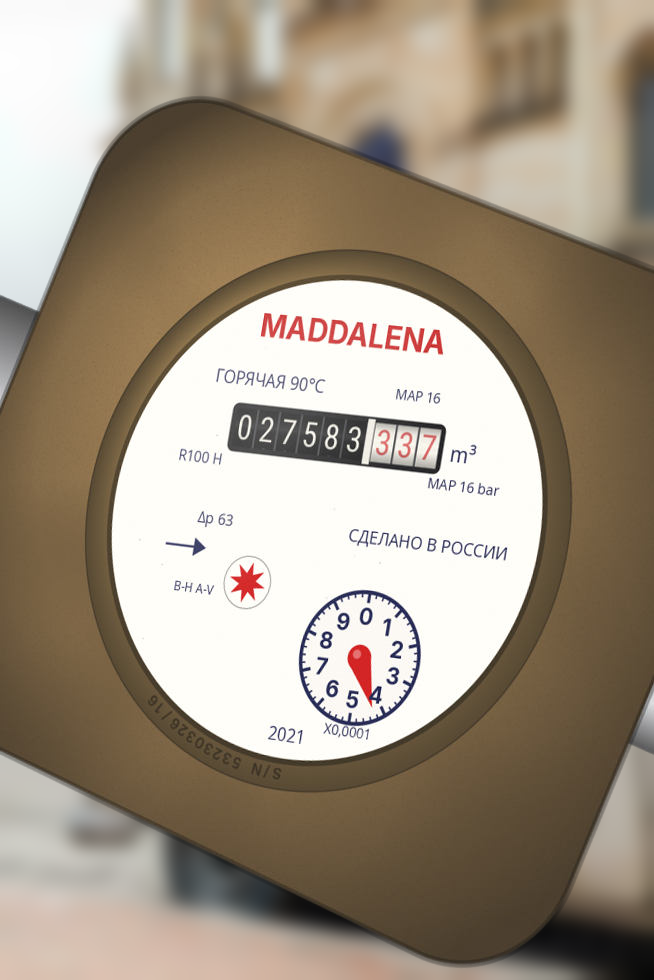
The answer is 27583.3374 m³
